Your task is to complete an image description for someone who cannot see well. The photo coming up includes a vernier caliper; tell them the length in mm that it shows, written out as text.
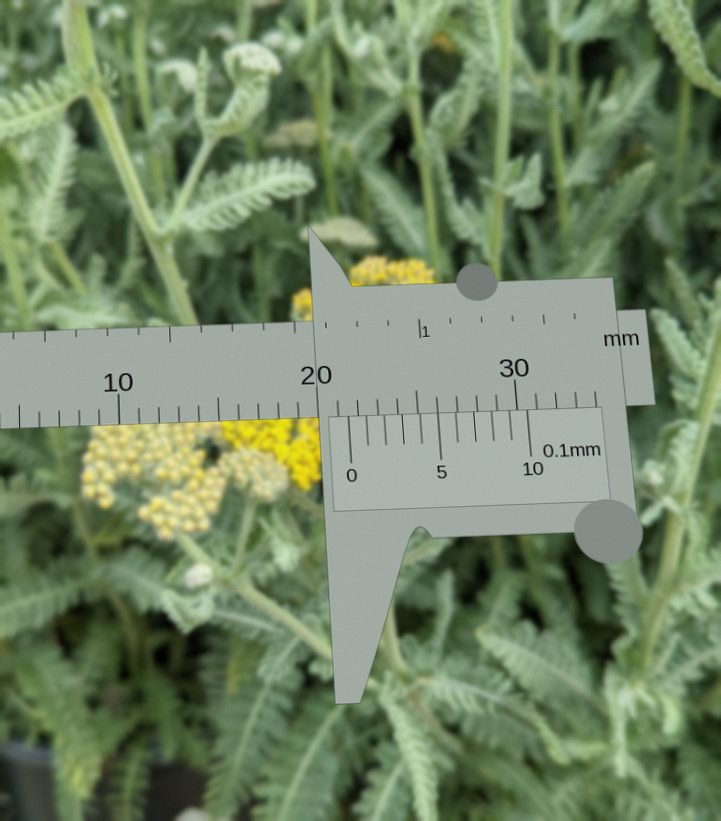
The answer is 21.5 mm
